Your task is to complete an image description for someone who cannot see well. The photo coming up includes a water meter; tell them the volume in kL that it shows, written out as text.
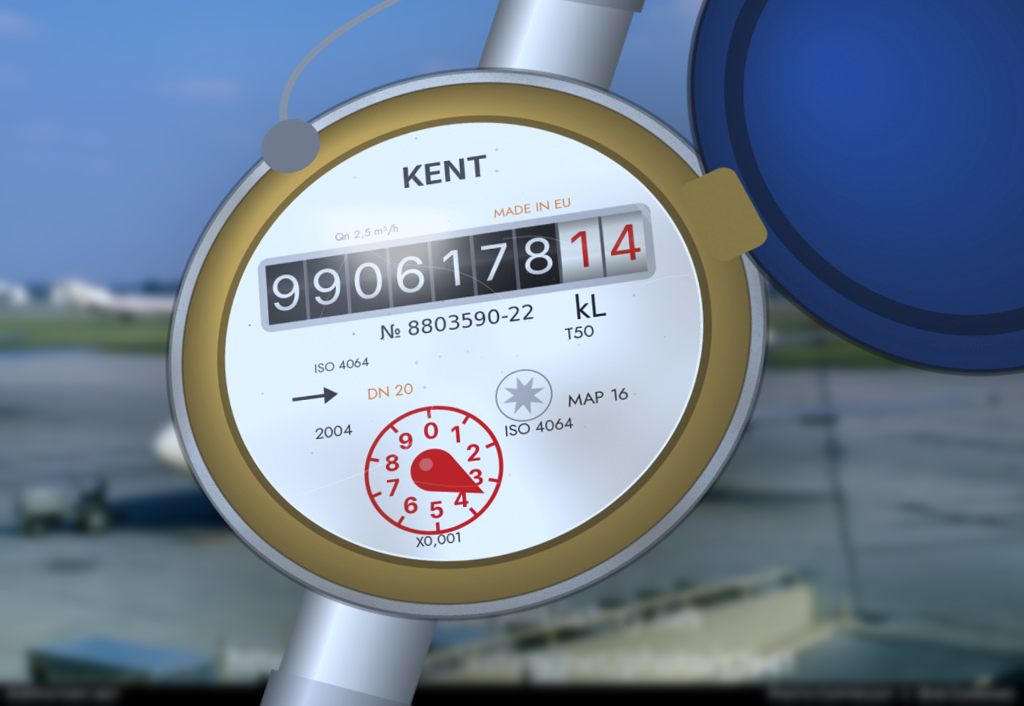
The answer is 9906178.143 kL
